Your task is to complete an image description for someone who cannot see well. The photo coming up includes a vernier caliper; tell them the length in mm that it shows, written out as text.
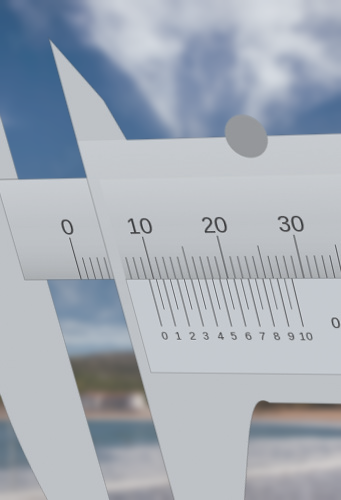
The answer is 9.4 mm
